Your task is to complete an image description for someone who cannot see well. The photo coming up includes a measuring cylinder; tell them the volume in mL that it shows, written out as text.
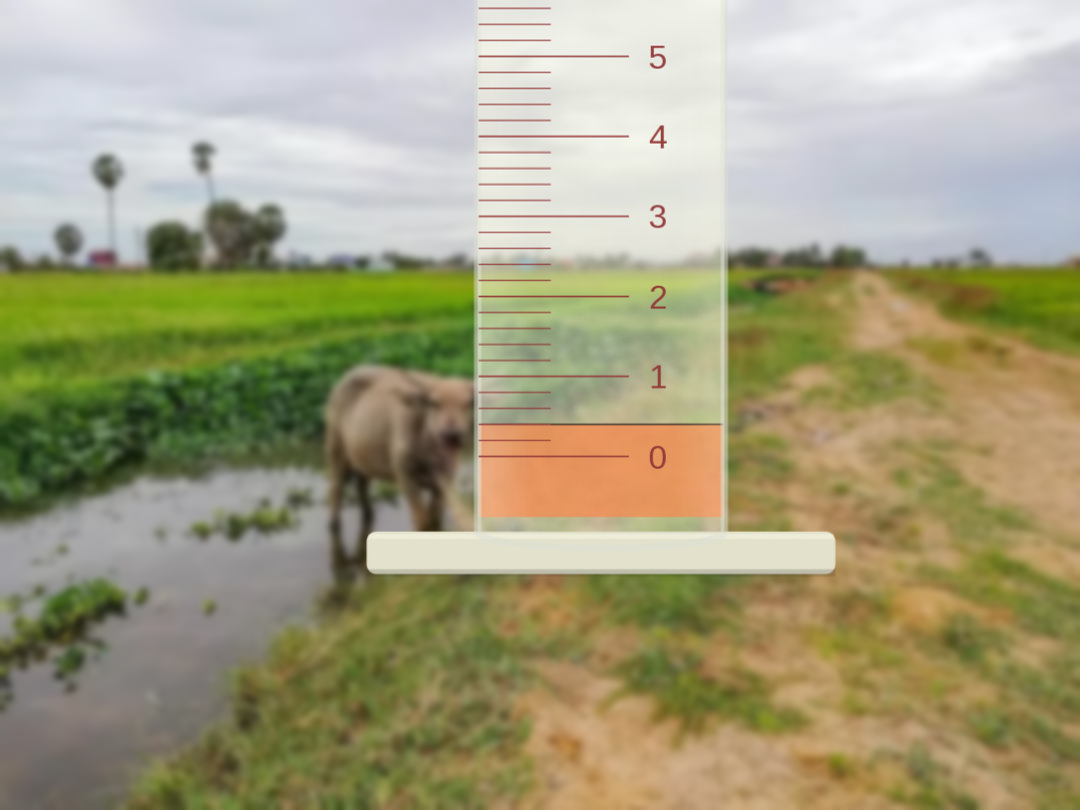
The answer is 0.4 mL
